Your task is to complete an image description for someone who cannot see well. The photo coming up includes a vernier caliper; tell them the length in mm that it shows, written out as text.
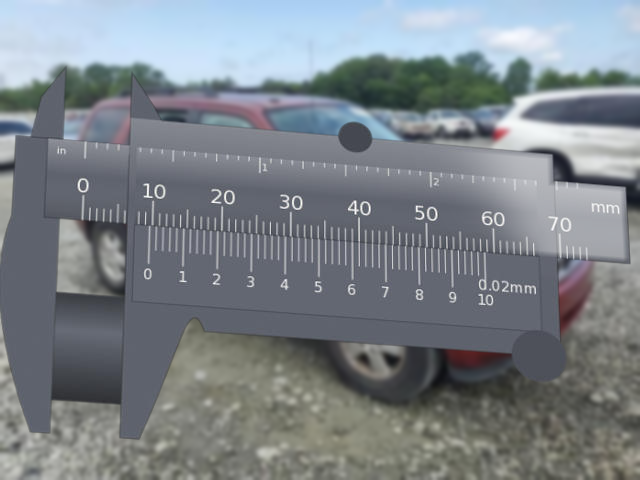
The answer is 9.6 mm
